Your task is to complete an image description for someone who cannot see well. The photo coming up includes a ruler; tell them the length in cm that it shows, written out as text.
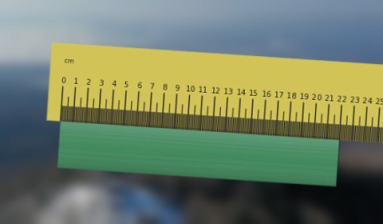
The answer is 22 cm
